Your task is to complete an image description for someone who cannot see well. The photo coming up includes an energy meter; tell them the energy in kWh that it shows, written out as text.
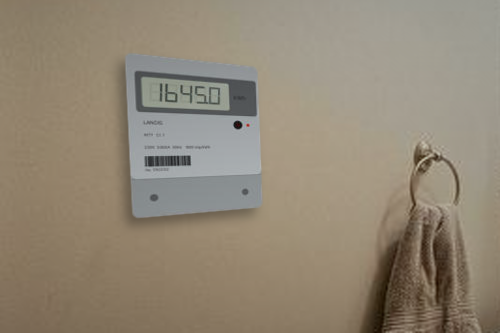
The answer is 1645.0 kWh
